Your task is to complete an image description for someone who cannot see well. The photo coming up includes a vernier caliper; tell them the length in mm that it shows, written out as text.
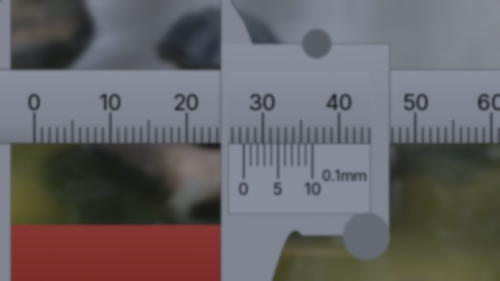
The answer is 27.5 mm
